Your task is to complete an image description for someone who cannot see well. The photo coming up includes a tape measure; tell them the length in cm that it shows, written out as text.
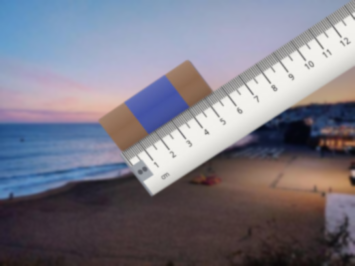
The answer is 5.5 cm
